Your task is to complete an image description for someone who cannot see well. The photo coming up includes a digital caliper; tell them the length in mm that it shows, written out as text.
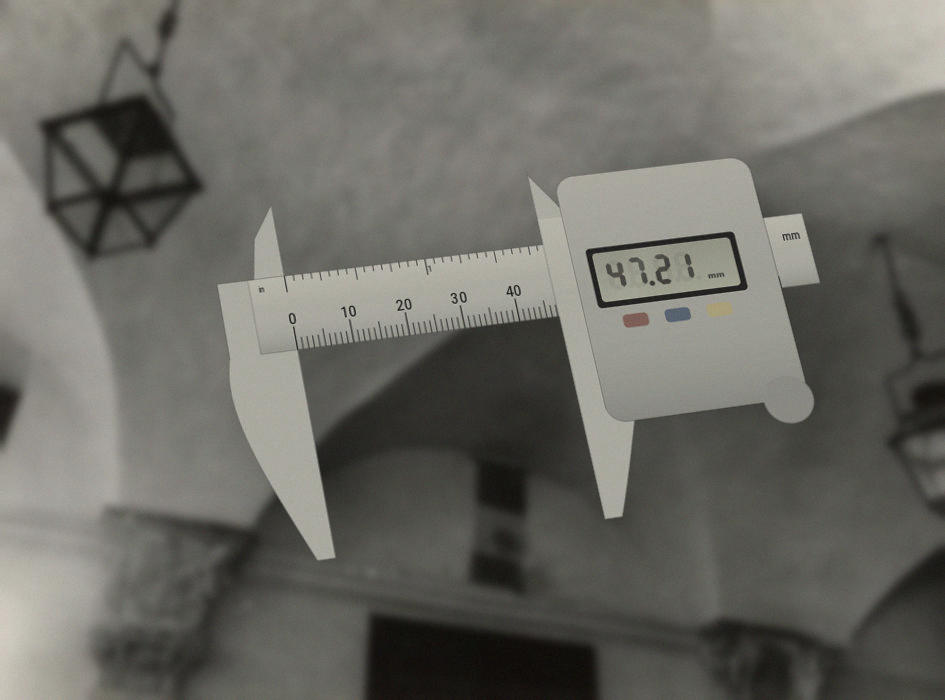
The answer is 47.21 mm
